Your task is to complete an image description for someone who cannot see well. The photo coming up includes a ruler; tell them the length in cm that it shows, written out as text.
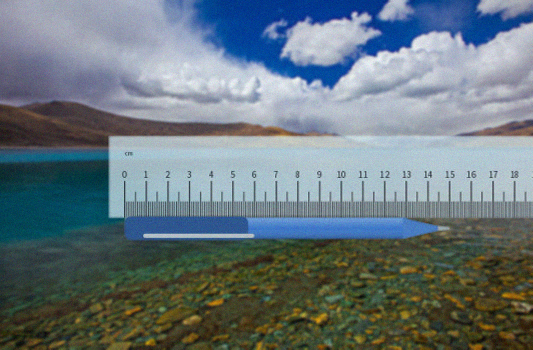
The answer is 15 cm
